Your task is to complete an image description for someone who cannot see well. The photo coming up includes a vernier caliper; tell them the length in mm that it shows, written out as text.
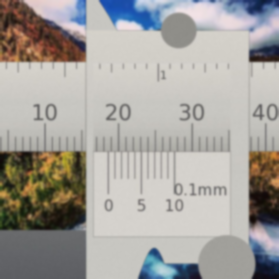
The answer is 18.6 mm
